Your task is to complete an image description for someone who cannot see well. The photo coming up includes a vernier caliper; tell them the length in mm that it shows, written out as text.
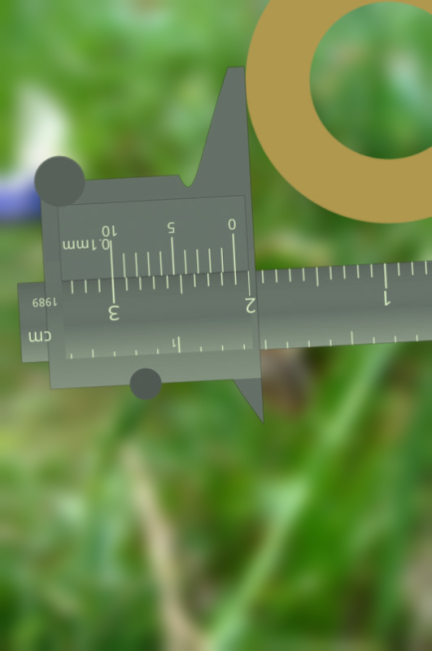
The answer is 21.0 mm
